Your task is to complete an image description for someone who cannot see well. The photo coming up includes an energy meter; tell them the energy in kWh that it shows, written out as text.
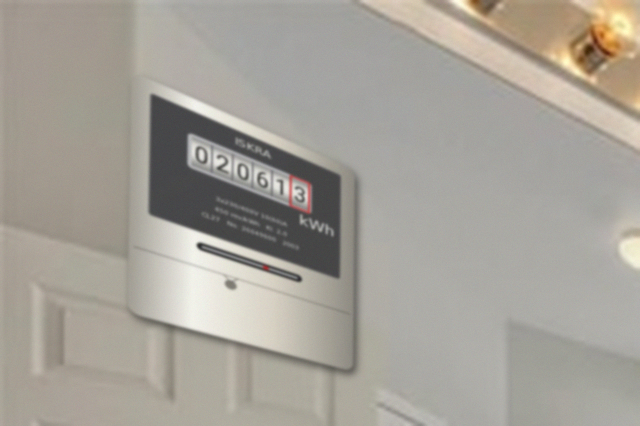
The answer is 2061.3 kWh
